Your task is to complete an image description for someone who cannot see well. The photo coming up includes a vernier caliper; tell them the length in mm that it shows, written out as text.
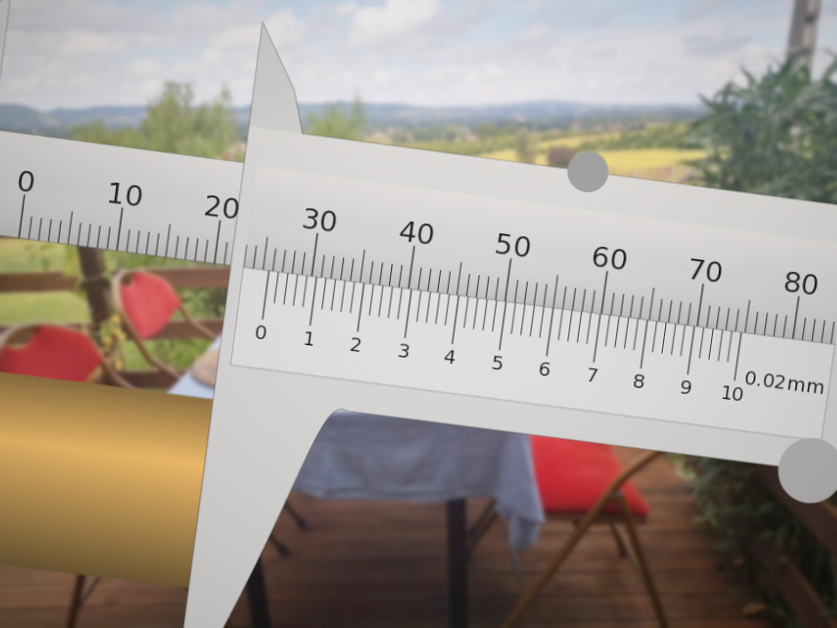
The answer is 25.6 mm
